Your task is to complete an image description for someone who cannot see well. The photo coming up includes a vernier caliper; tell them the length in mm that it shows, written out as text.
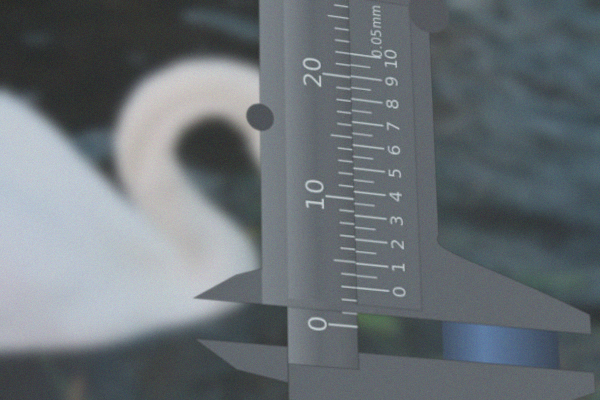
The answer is 3.0 mm
